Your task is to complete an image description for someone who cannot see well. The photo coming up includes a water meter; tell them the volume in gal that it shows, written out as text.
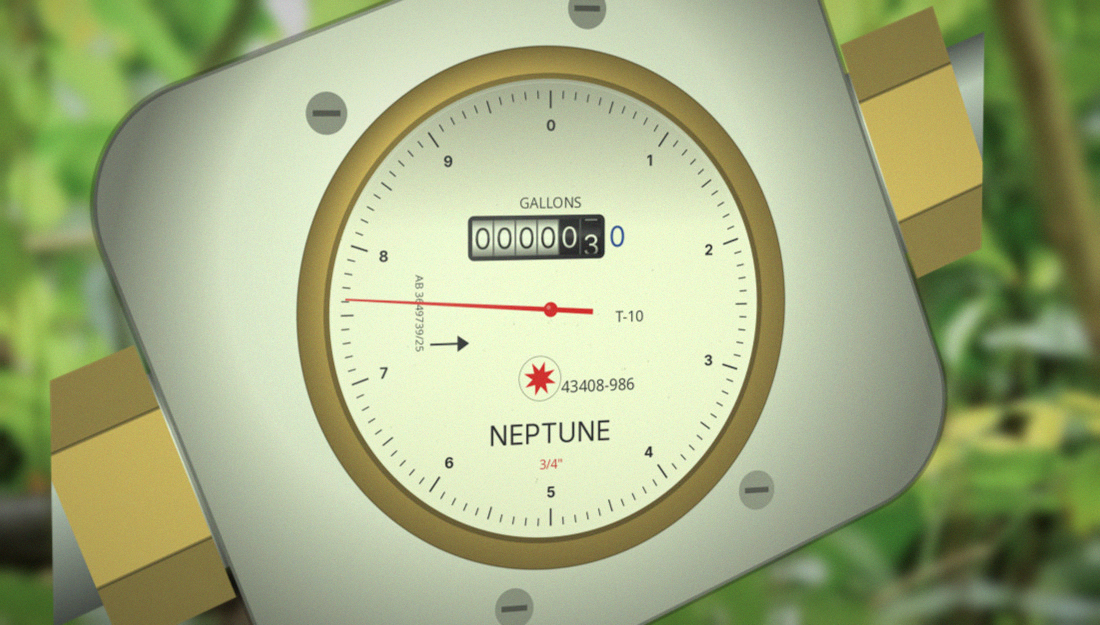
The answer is 27.6 gal
